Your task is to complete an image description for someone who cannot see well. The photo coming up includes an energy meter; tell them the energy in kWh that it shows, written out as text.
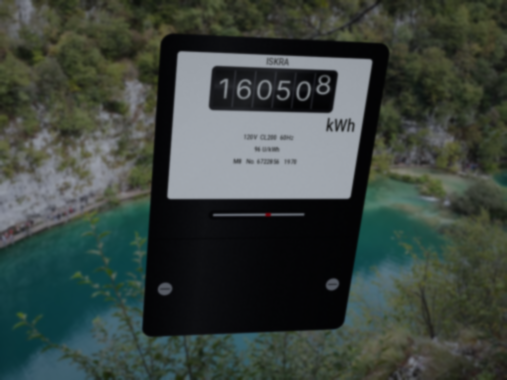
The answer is 160508 kWh
